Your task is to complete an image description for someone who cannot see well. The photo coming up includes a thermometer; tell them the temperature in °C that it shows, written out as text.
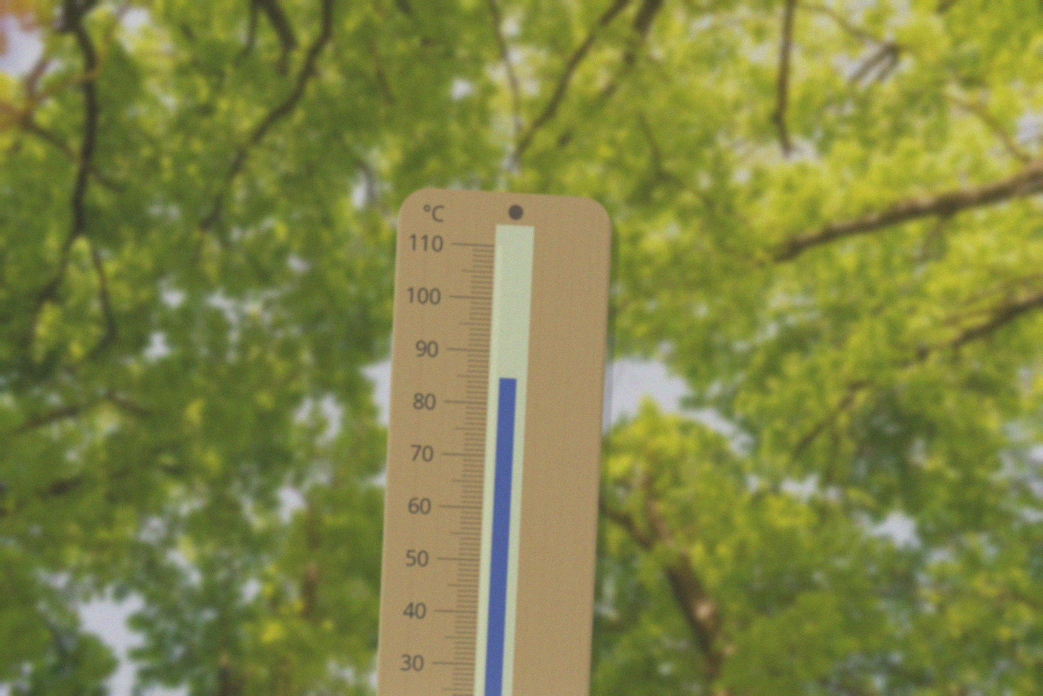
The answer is 85 °C
